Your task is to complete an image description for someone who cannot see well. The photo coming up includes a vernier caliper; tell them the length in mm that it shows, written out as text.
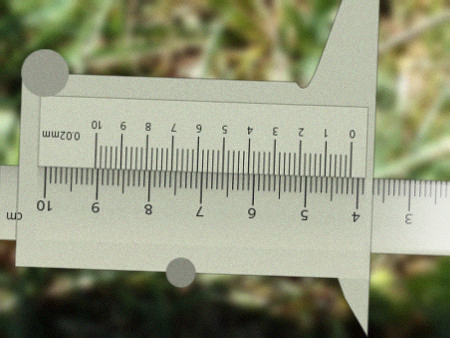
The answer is 41.5 mm
